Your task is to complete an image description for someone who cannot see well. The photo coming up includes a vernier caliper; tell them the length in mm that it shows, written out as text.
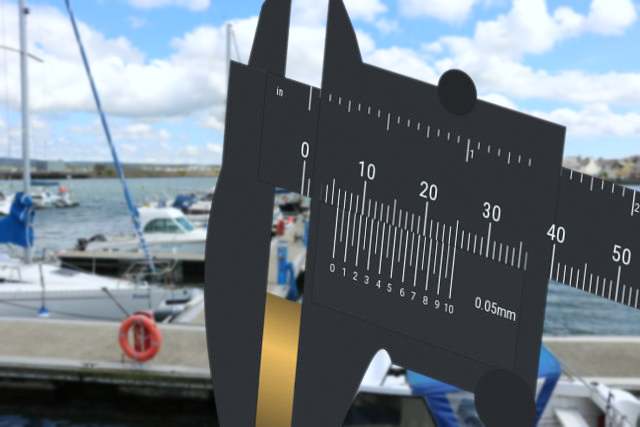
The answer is 6.0 mm
